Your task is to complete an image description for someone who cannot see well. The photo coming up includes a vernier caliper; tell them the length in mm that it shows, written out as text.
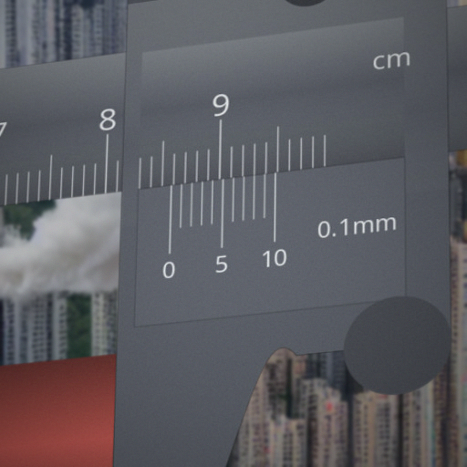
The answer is 85.8 mm
